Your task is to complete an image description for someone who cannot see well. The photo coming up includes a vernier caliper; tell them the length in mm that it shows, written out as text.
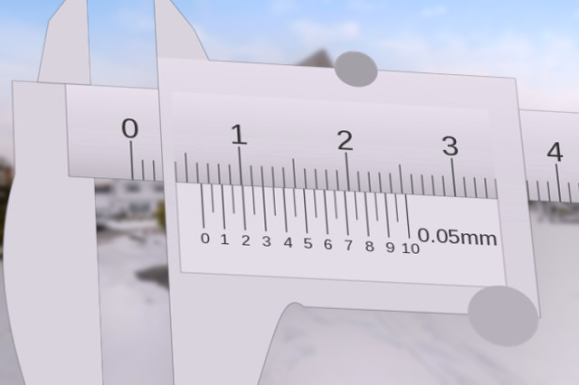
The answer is 6.3 mm
